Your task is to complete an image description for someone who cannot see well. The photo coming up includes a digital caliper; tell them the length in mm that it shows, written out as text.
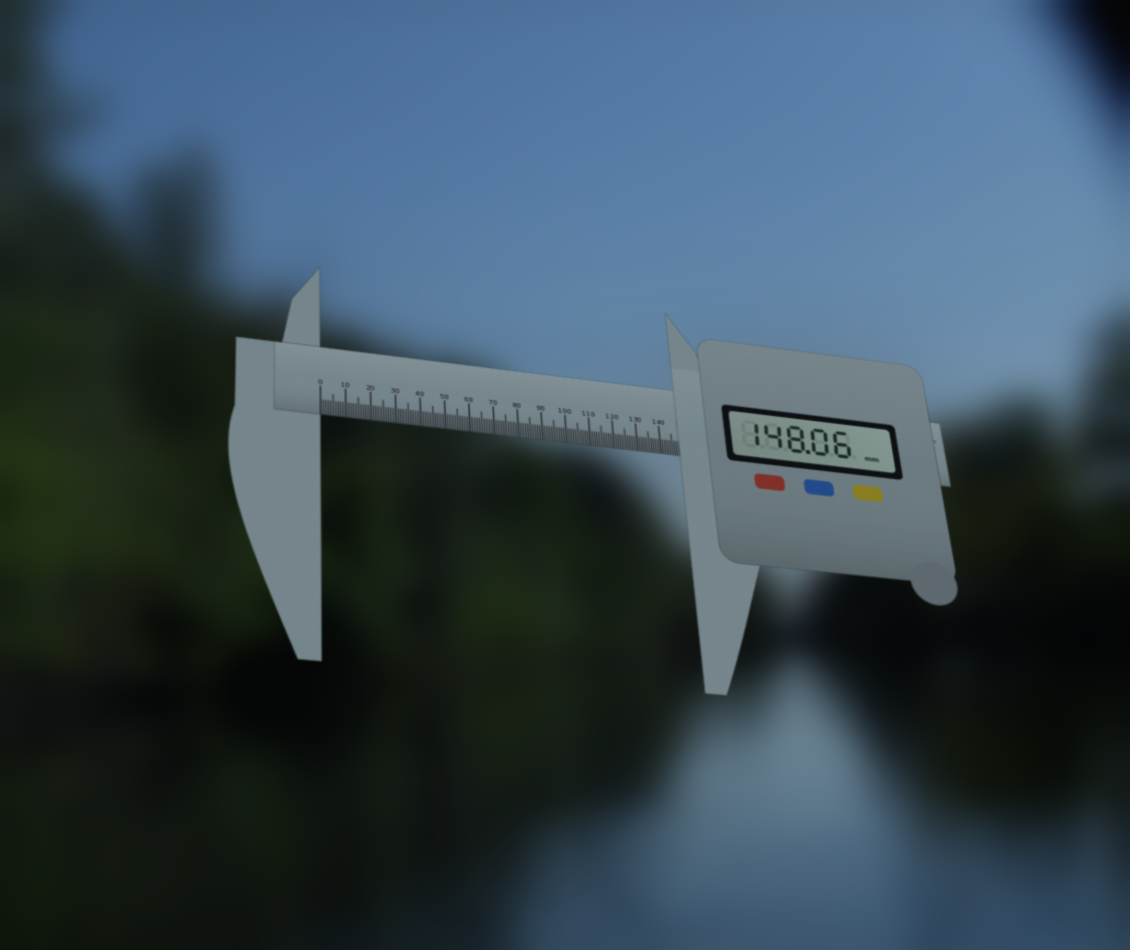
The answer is 148.06 mm
